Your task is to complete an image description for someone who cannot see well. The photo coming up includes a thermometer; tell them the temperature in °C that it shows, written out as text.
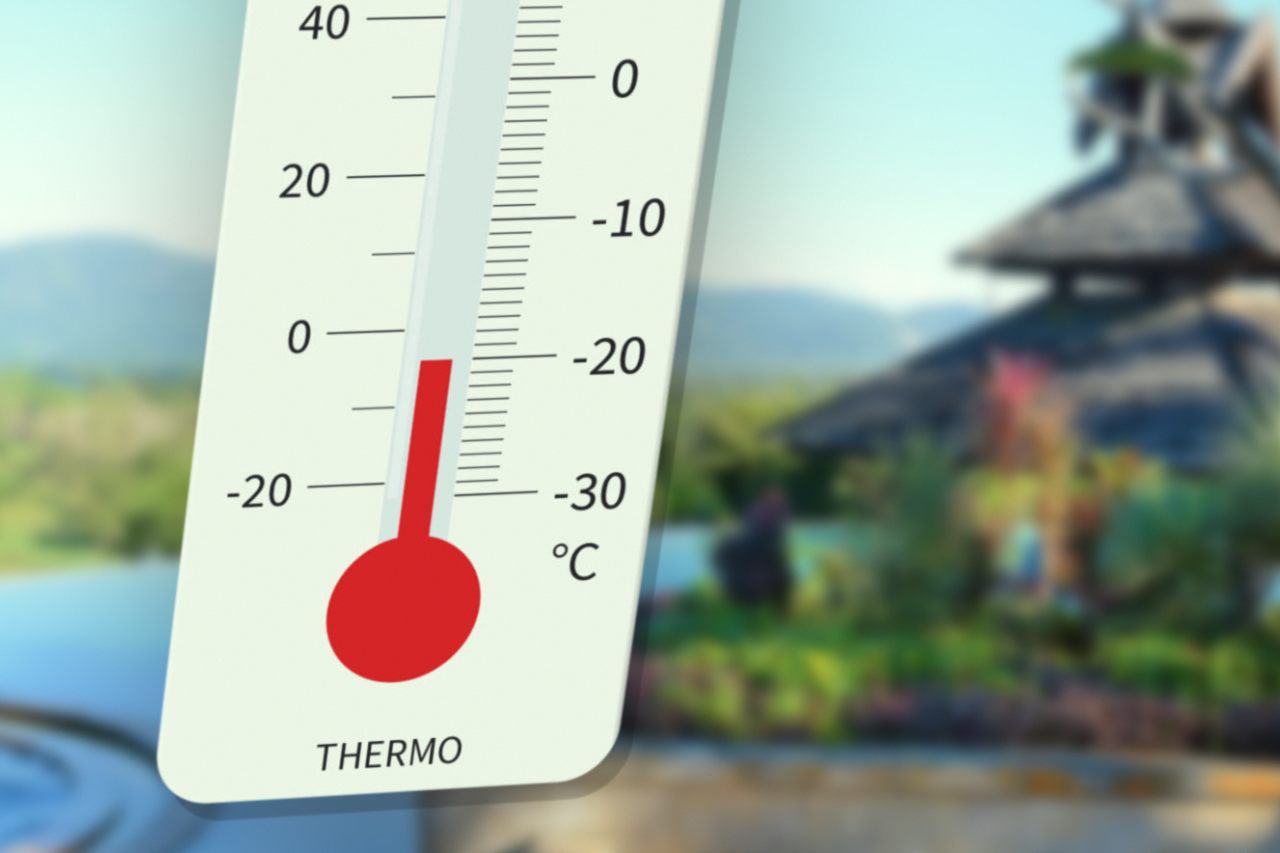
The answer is -20 °C
